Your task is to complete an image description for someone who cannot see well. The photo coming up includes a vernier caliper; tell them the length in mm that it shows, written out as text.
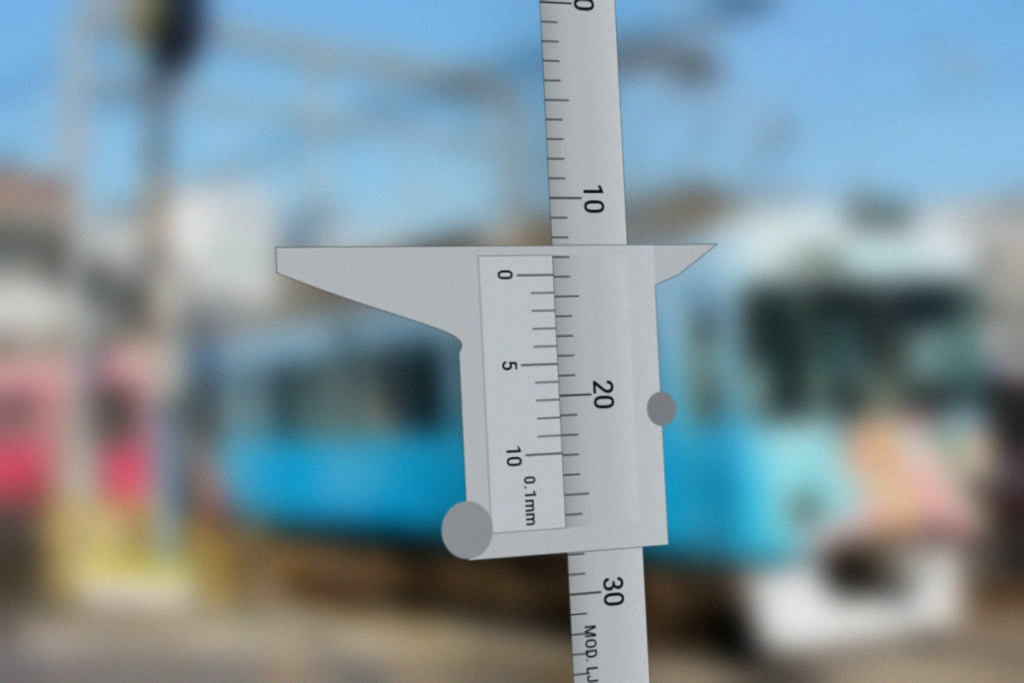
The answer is 13.9 mm
